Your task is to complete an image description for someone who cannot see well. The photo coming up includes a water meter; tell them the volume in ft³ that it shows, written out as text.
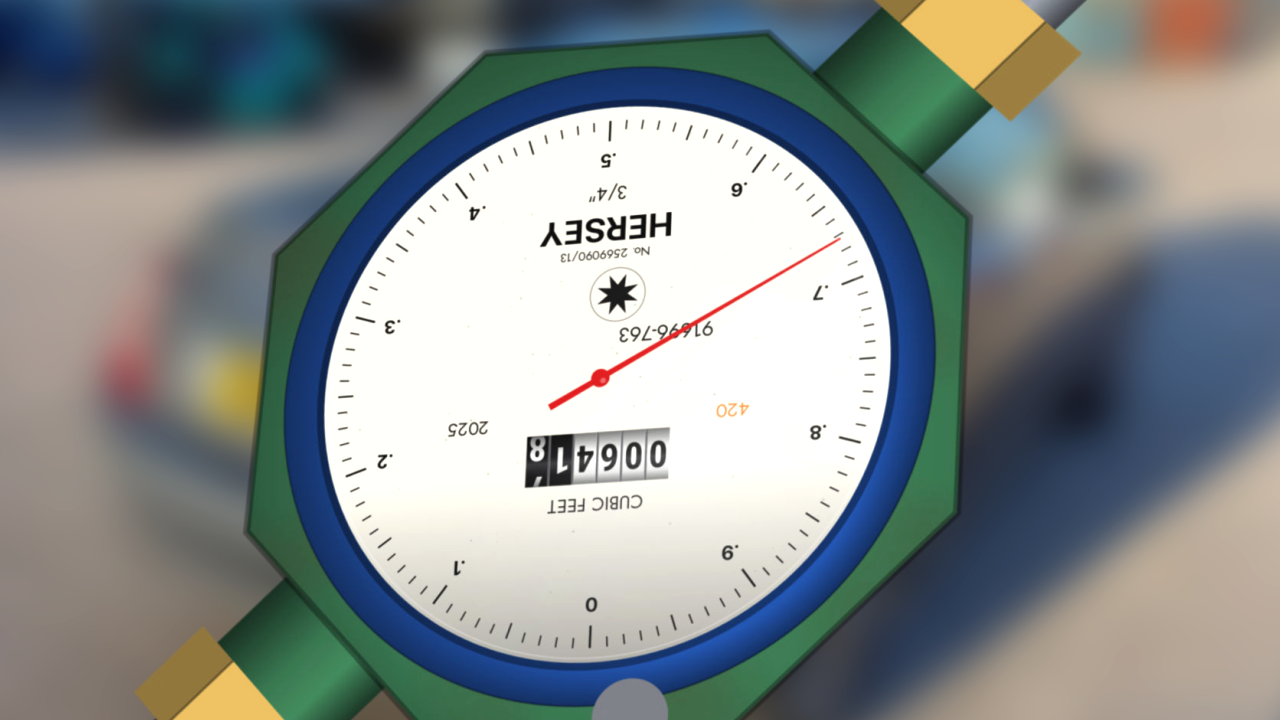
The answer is 6417.67 ft³
